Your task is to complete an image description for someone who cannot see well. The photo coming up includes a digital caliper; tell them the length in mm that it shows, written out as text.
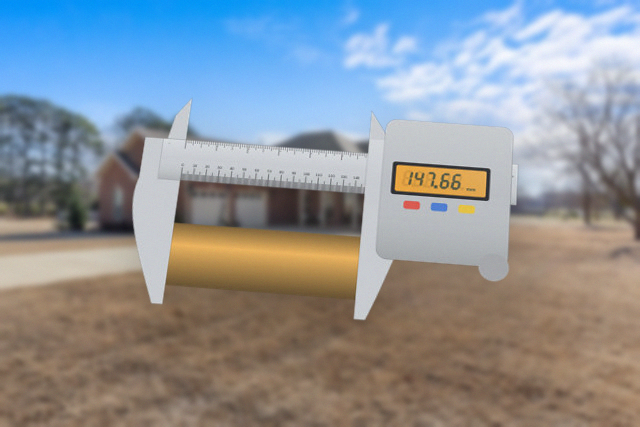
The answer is 147.66 mm
